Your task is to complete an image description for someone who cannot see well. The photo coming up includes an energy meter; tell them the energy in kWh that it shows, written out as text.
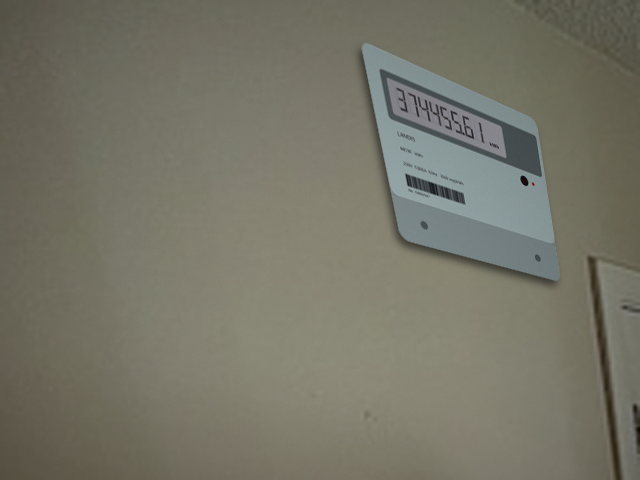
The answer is 374455.61 kWh
